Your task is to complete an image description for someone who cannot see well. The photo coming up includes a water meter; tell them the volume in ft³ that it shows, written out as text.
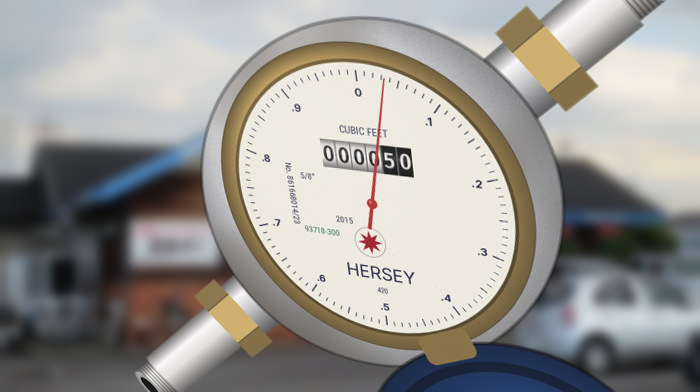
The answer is 50.03 ft³
